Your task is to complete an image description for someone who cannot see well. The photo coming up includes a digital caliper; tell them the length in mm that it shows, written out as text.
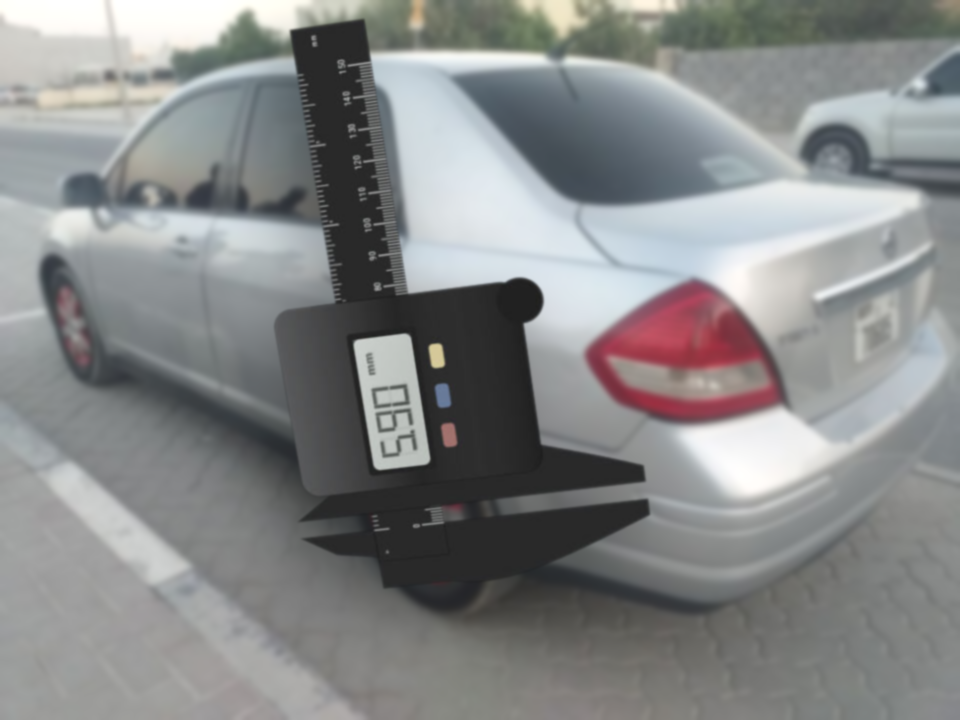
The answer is 5.90 mm
